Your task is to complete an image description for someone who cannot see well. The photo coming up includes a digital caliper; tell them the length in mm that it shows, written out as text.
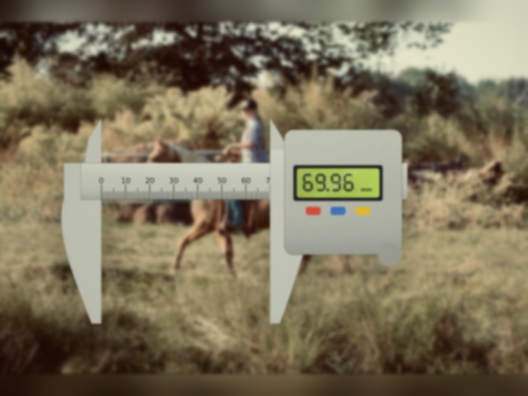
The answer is 69.96 mm
